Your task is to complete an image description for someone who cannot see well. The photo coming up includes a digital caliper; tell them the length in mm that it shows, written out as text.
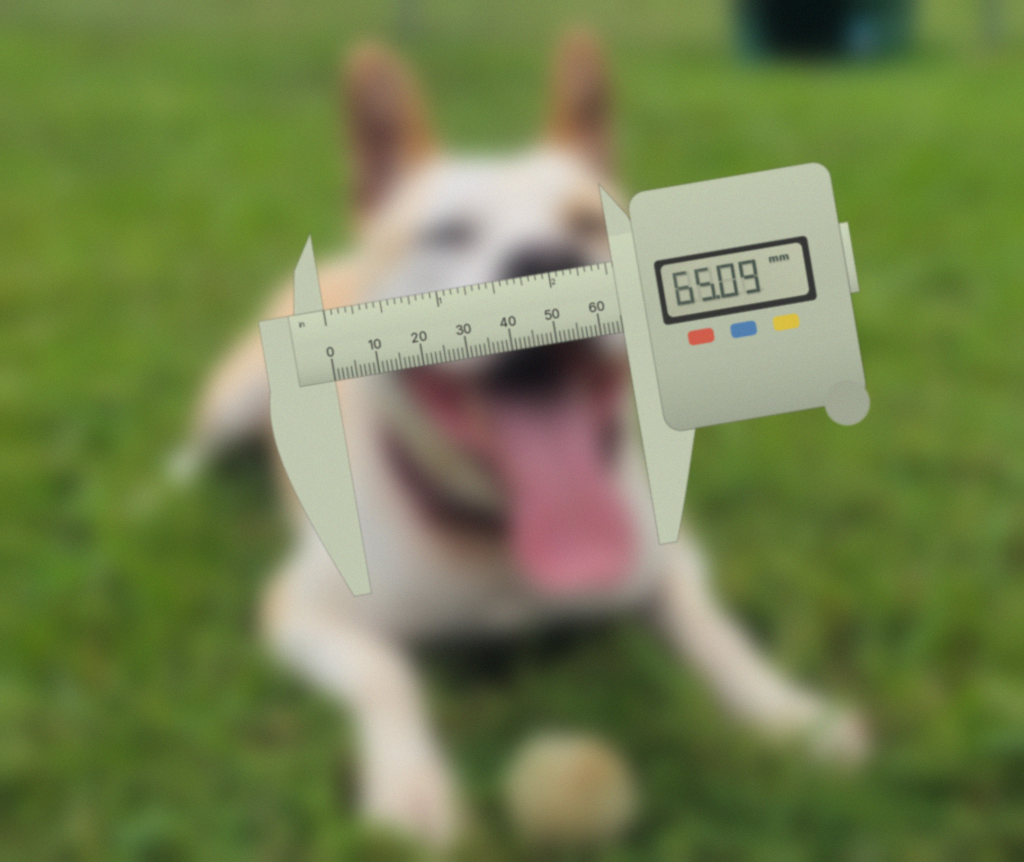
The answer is 65.09 mm
